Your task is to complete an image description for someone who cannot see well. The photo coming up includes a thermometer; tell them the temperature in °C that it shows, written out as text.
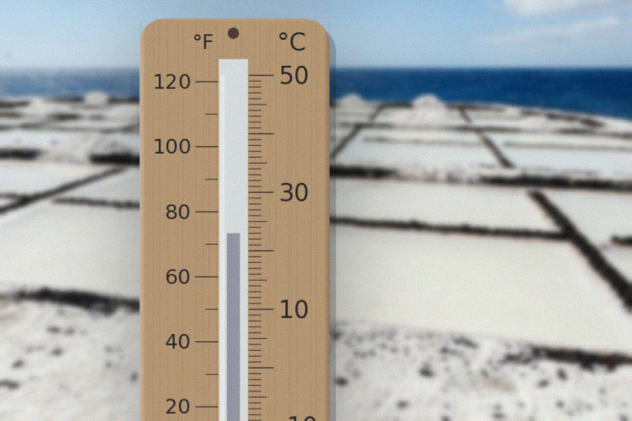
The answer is 23 °C
